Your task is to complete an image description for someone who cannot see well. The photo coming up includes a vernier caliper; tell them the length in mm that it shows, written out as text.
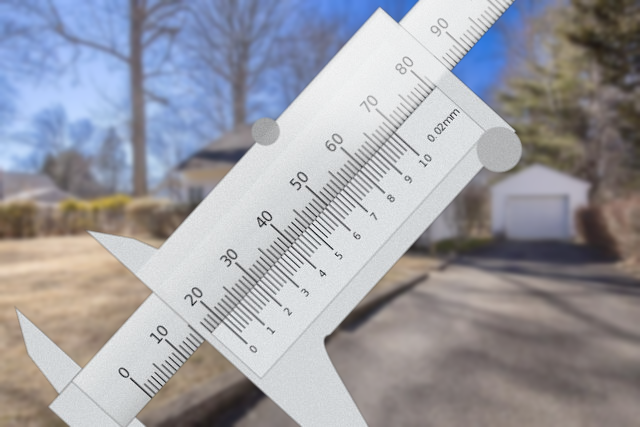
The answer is 20.0 mm
